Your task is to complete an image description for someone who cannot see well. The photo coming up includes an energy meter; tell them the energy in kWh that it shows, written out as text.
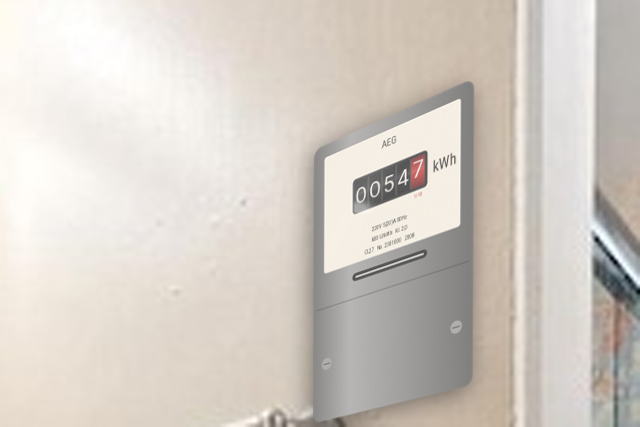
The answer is 54.7 kWh
